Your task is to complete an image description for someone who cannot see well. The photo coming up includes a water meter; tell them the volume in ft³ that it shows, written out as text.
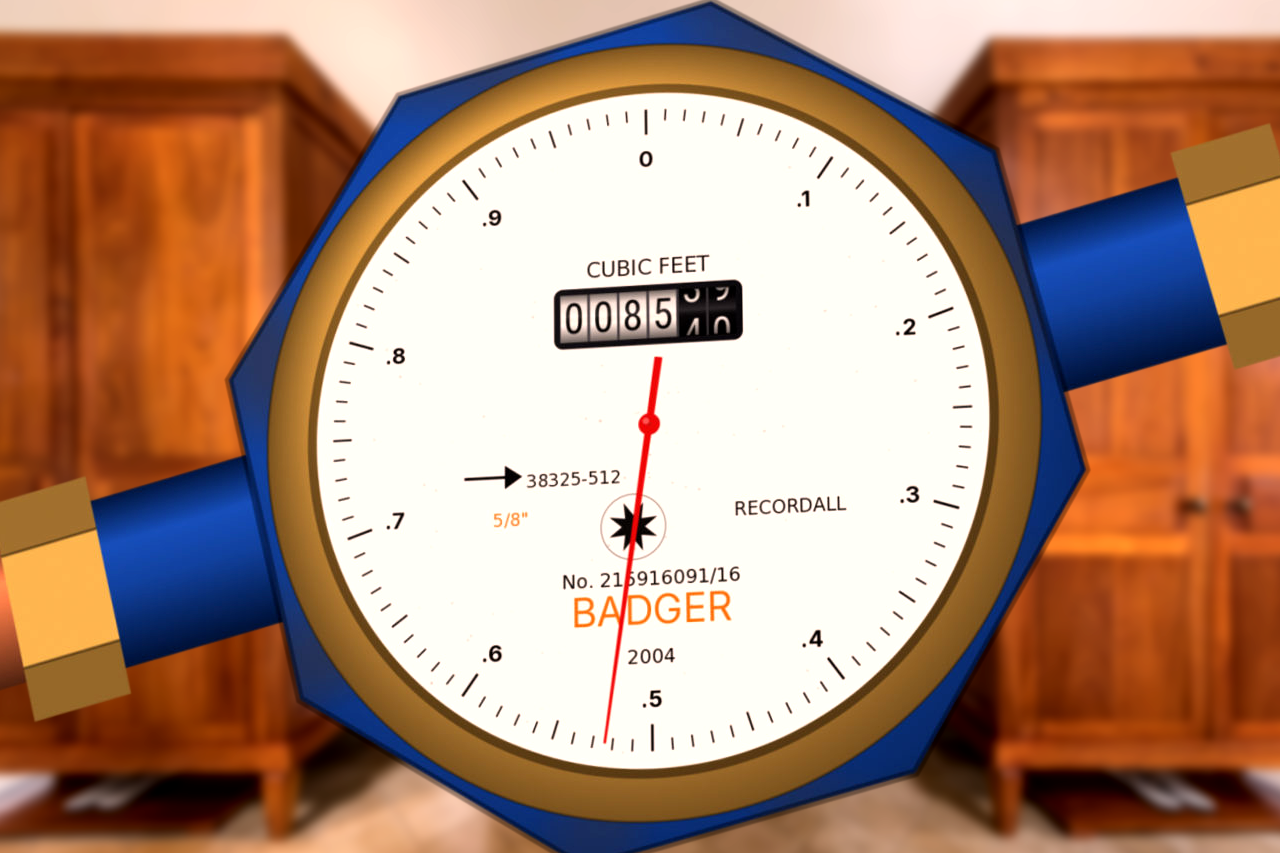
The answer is 8539.52 ft³
